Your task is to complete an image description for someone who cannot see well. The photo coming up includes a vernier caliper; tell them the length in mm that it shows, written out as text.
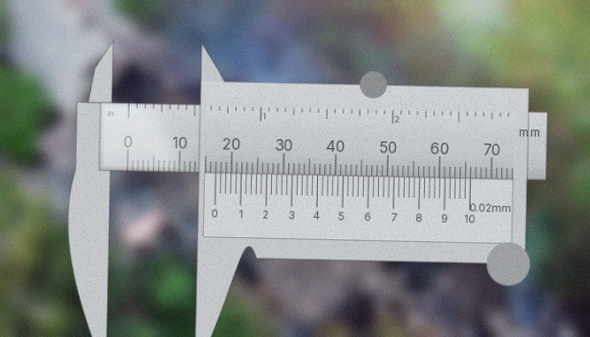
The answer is 17.0 mm
